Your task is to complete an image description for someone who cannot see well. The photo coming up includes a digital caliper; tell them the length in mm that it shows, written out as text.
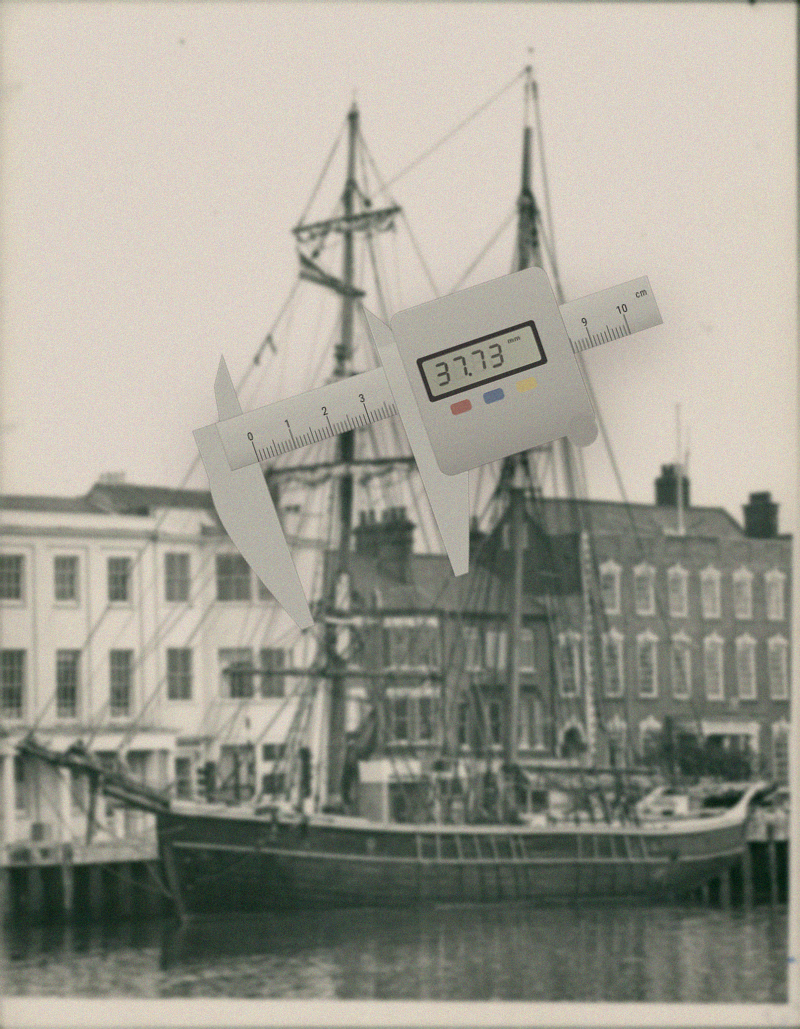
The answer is 37.73 mm
